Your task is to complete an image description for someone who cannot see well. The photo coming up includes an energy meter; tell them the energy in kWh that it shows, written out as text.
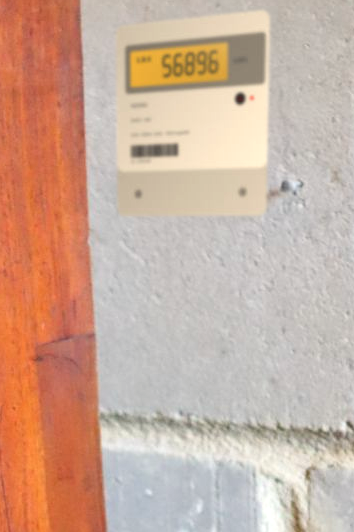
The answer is 56896 kWh
